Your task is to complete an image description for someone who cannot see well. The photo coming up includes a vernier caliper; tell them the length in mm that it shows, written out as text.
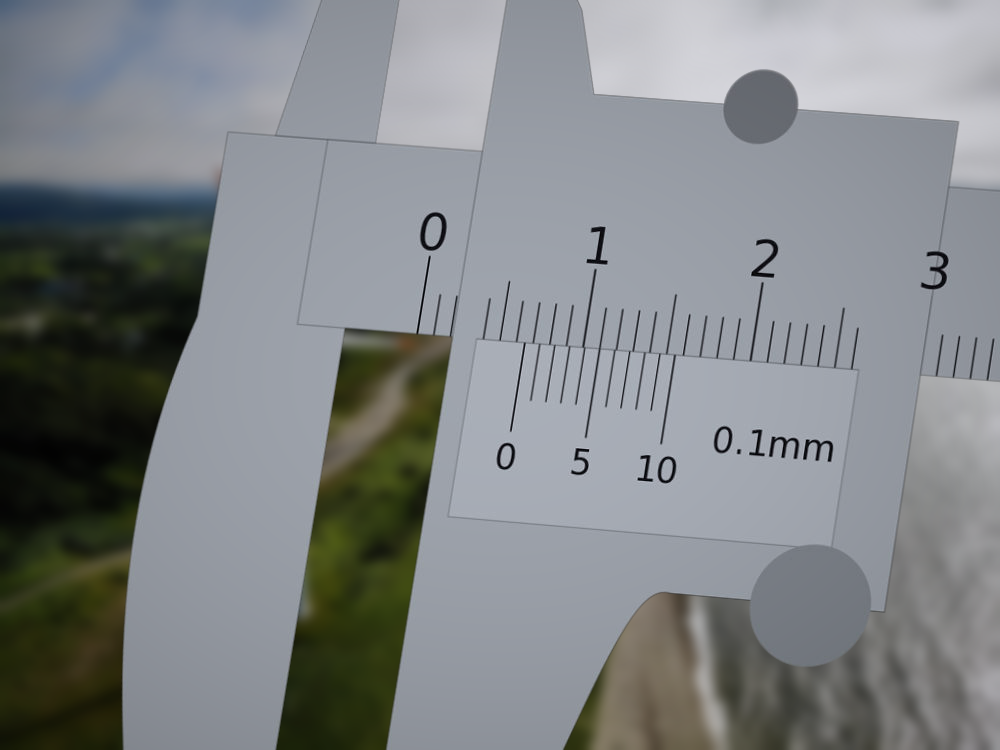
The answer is 6.5 mm
